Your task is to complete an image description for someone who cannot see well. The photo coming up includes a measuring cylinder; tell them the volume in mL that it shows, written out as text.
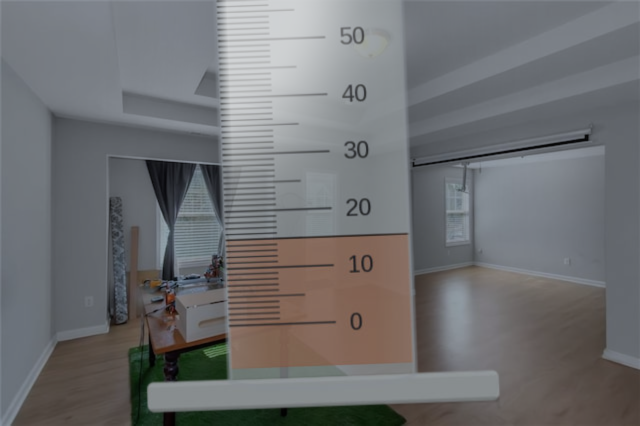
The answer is 15 mL
